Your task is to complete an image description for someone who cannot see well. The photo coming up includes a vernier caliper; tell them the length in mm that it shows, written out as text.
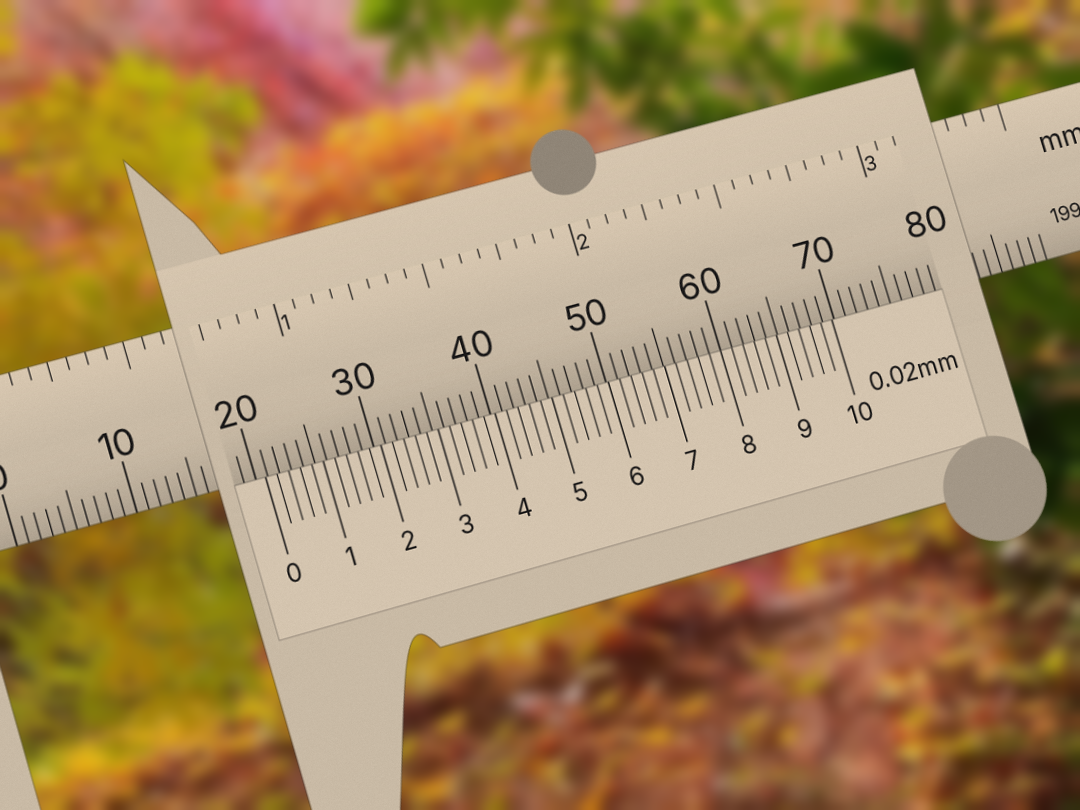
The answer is 20.8 mm
